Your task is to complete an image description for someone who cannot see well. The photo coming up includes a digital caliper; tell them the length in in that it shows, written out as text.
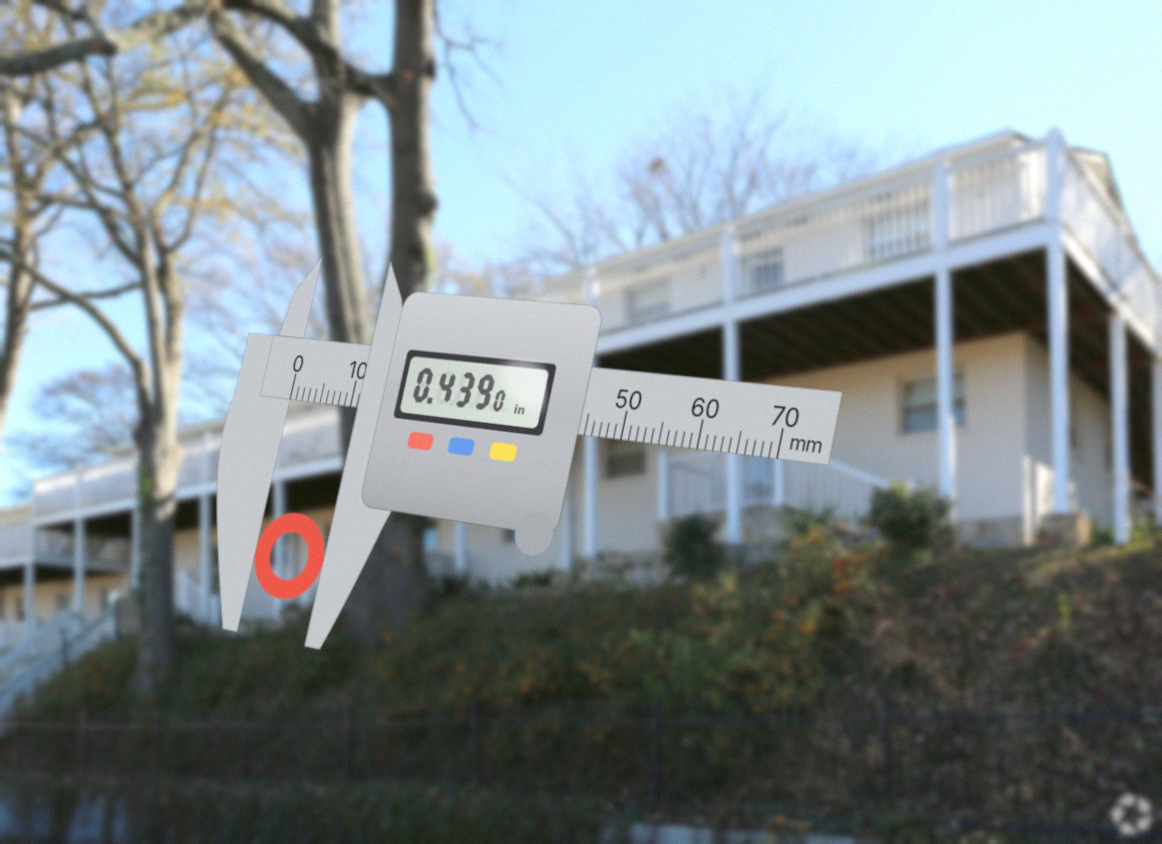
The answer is 0.4390 in
